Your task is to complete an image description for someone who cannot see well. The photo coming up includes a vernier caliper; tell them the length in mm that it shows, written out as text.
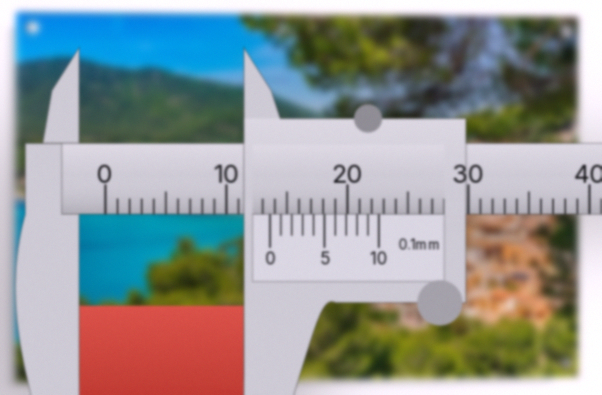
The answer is 13.6 mm
